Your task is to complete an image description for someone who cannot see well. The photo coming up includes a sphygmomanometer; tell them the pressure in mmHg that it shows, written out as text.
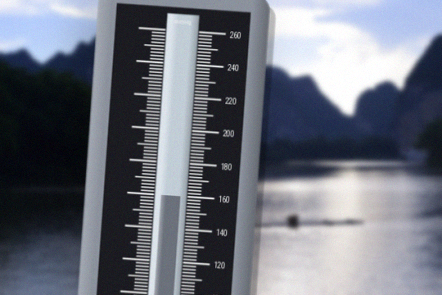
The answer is 160 mmHg
